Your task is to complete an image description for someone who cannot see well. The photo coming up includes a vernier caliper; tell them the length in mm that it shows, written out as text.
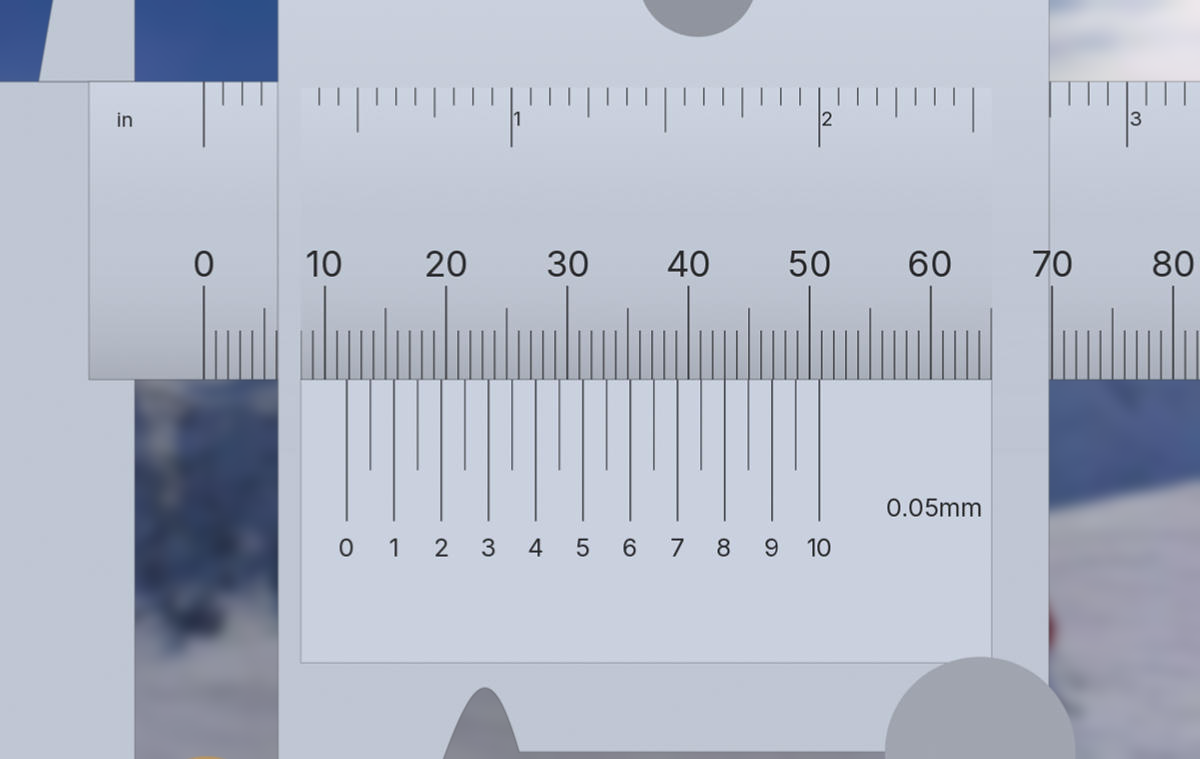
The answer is 11.8 mm
